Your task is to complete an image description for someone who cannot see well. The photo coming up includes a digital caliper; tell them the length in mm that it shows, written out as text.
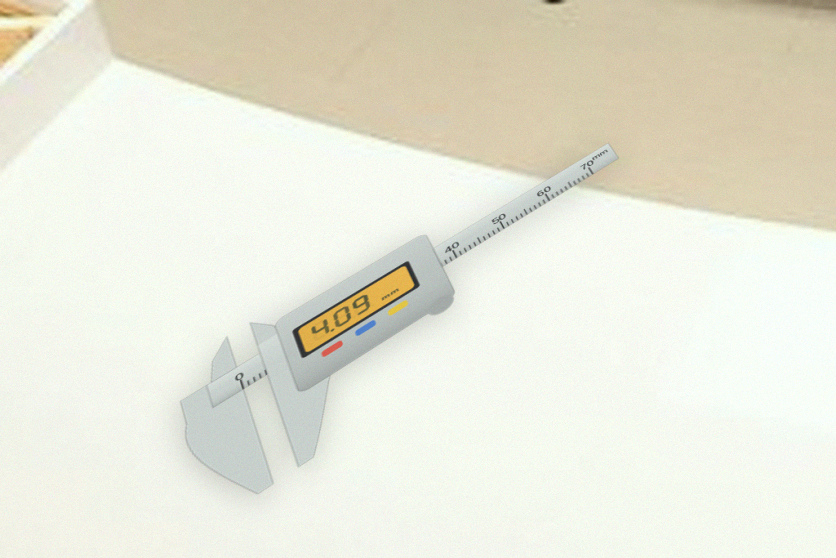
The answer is 4.09 mm
